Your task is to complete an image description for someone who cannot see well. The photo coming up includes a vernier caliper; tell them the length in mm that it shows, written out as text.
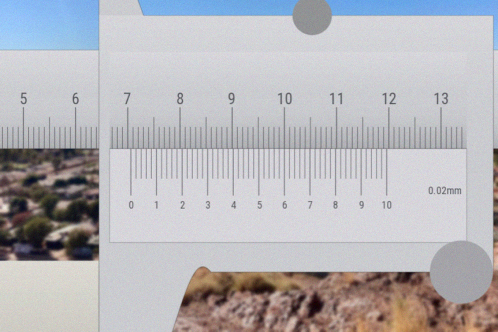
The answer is 70.6 mm
